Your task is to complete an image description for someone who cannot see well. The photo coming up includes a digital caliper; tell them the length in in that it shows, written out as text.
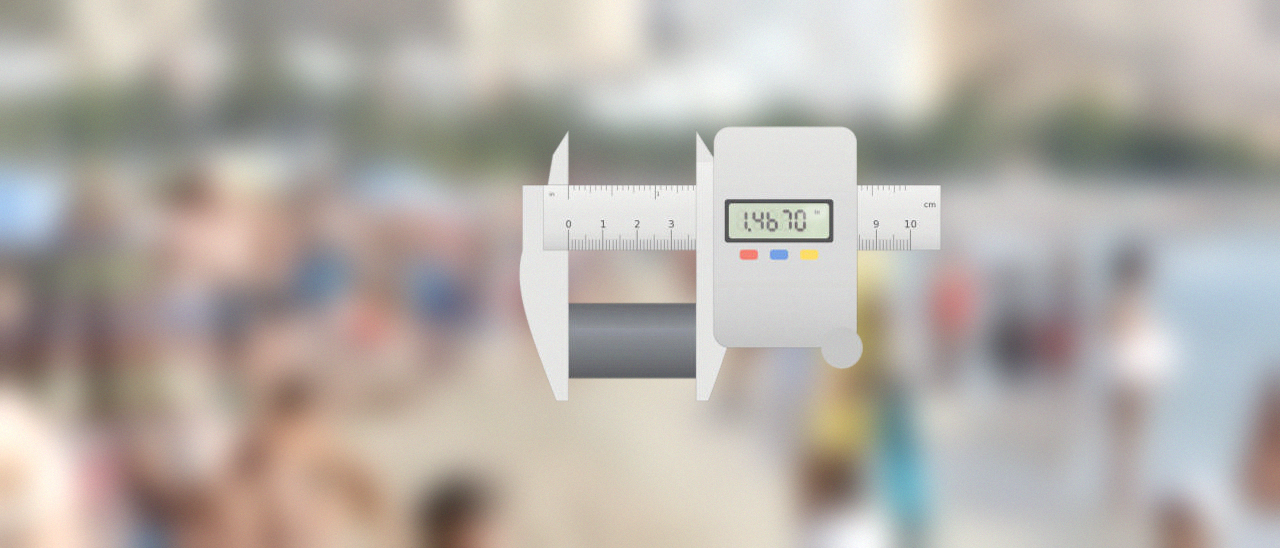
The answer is 1.4670 in
